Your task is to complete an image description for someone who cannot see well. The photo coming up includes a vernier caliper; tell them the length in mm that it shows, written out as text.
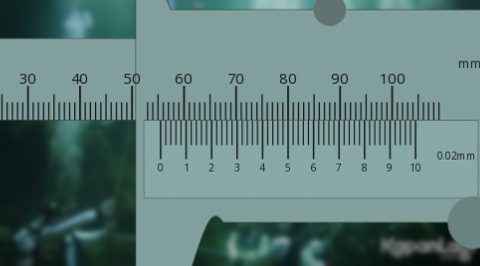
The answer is 55.5 mm
